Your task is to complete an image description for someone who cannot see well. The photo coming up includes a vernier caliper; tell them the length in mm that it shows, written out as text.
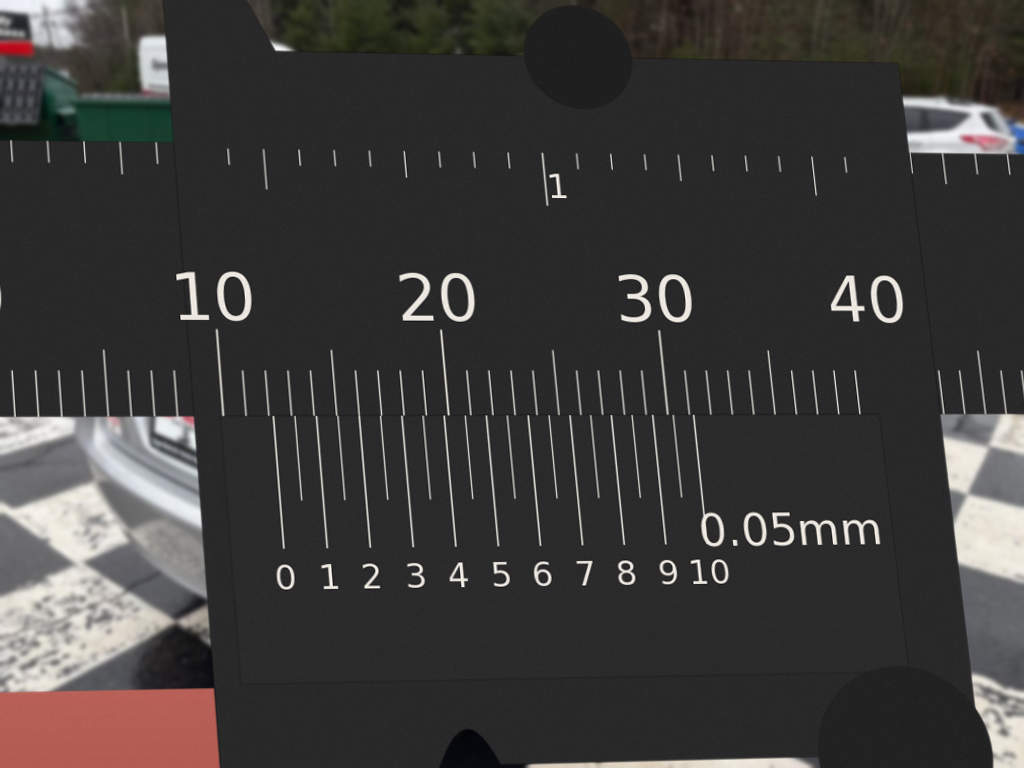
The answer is 12.2 mm
